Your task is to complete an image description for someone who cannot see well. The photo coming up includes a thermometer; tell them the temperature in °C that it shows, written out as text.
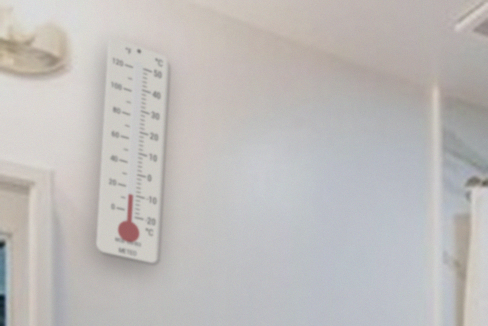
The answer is -10 °C
